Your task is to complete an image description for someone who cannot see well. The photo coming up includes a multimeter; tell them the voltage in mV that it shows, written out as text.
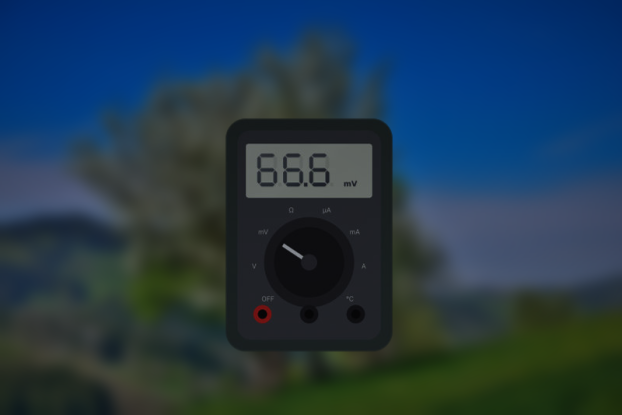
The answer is 66.6 mV
